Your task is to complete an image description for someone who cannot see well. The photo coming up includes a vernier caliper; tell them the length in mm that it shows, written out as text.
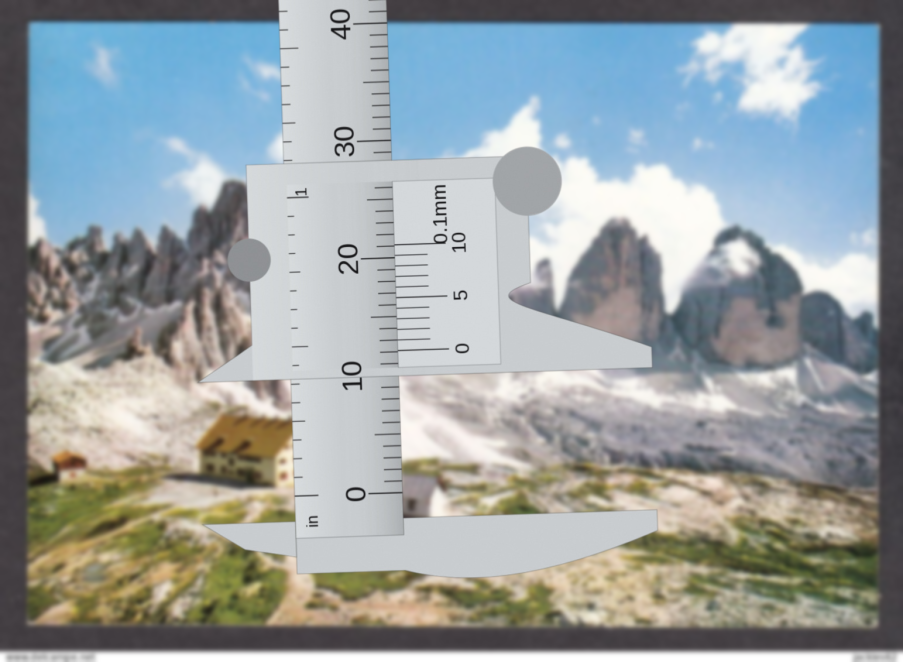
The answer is 12.1 mm
